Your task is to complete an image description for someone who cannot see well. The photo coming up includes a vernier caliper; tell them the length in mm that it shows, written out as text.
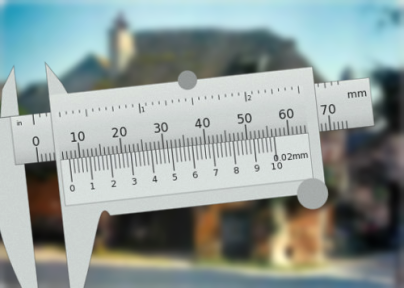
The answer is 7.5 mm
